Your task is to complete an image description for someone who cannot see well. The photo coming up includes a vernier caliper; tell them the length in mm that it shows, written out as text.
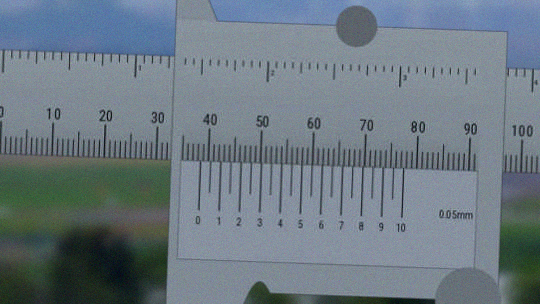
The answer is 38.5 mm
